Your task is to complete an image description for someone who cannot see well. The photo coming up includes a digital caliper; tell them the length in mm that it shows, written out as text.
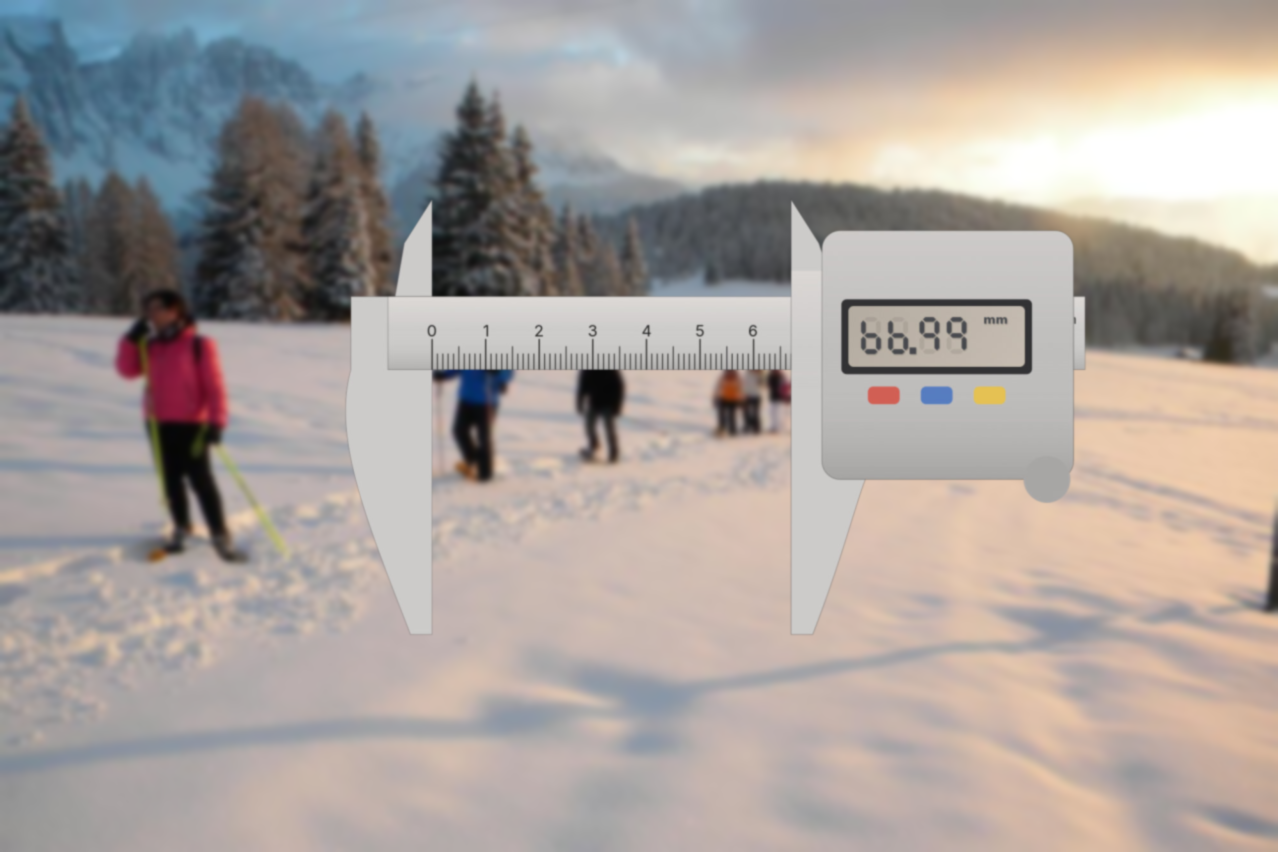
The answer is 66.99 mm
